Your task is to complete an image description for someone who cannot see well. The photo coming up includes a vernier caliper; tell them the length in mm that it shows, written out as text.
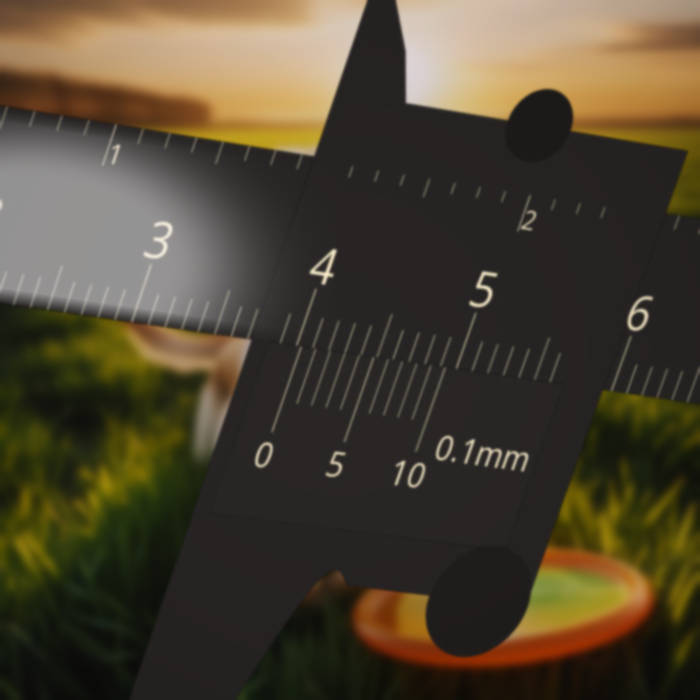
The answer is 40.3 mm
